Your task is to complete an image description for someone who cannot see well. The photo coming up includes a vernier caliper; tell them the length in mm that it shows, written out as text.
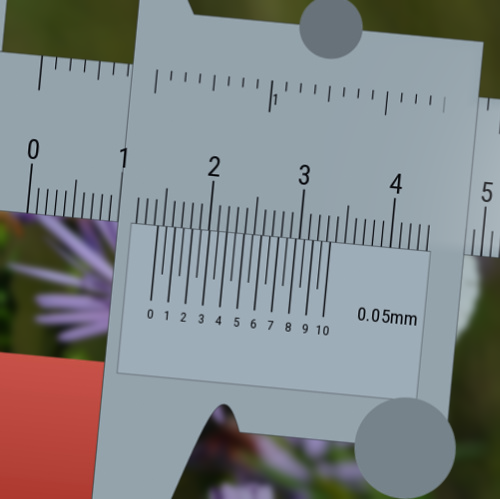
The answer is 14.4 mm
